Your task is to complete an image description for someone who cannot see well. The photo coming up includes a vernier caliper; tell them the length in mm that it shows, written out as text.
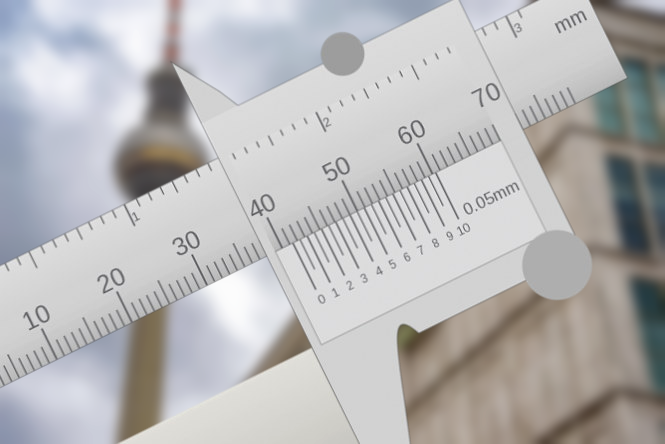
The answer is 41.4 mm
